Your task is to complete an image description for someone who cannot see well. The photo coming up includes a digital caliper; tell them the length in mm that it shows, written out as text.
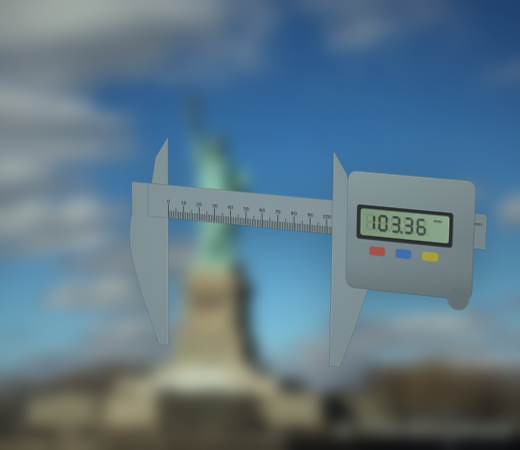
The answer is 103.36 mm
